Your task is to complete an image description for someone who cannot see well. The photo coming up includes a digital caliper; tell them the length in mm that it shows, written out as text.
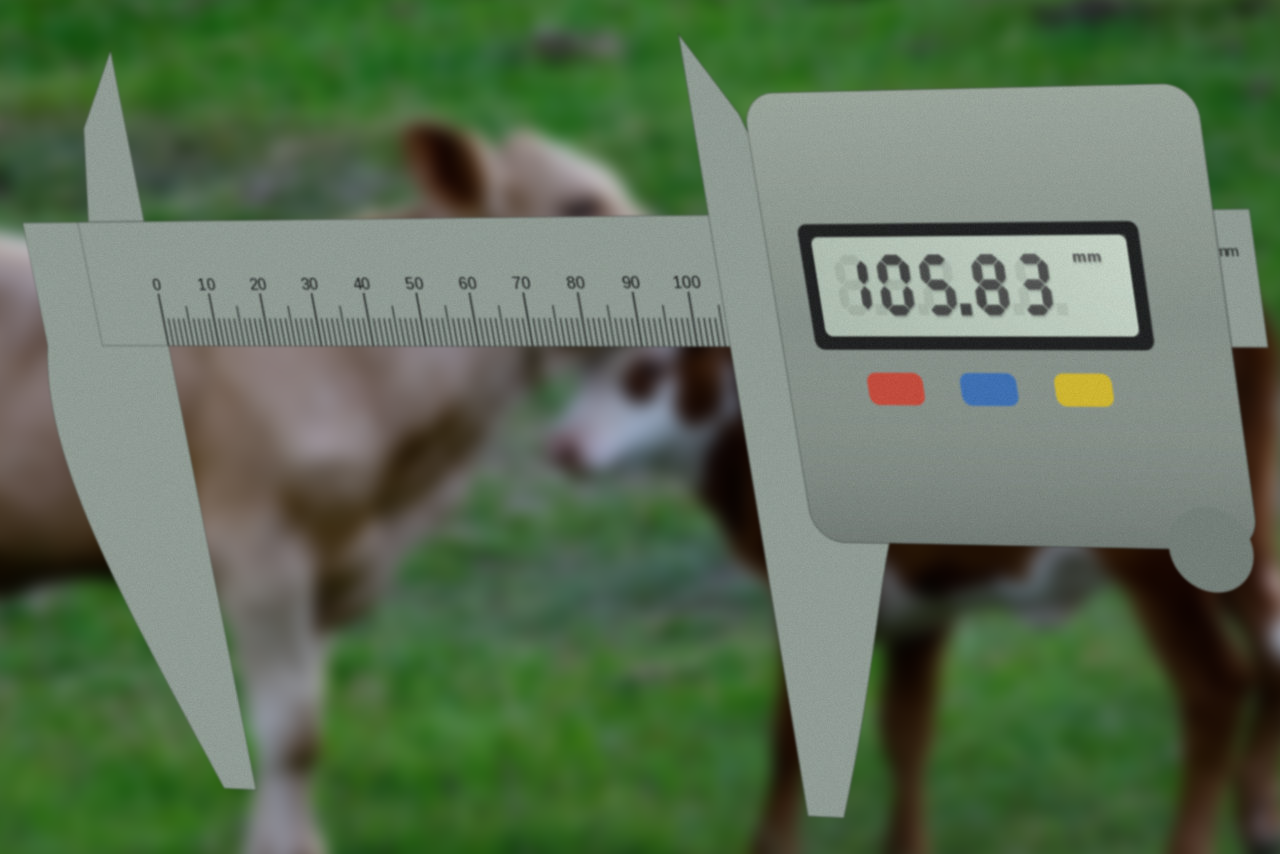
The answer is 105.83 mm
